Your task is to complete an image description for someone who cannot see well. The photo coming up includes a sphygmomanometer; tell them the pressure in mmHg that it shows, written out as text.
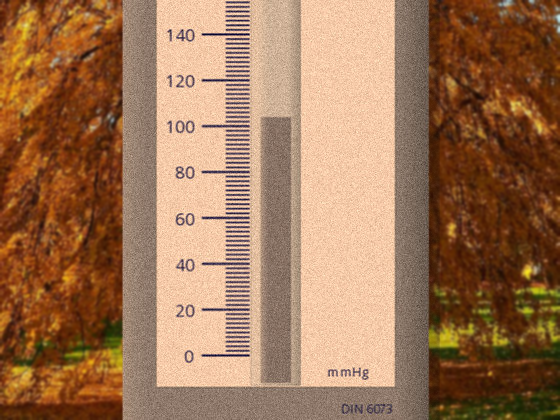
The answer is 104 mmHg
